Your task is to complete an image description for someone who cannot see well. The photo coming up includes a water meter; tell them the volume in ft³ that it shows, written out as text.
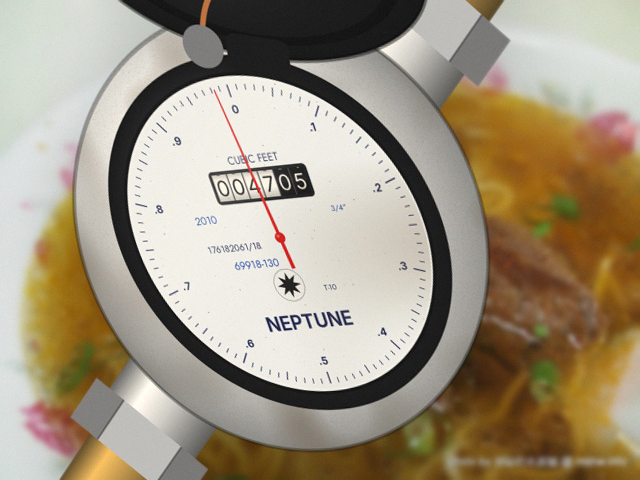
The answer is 4704.98 ft³
